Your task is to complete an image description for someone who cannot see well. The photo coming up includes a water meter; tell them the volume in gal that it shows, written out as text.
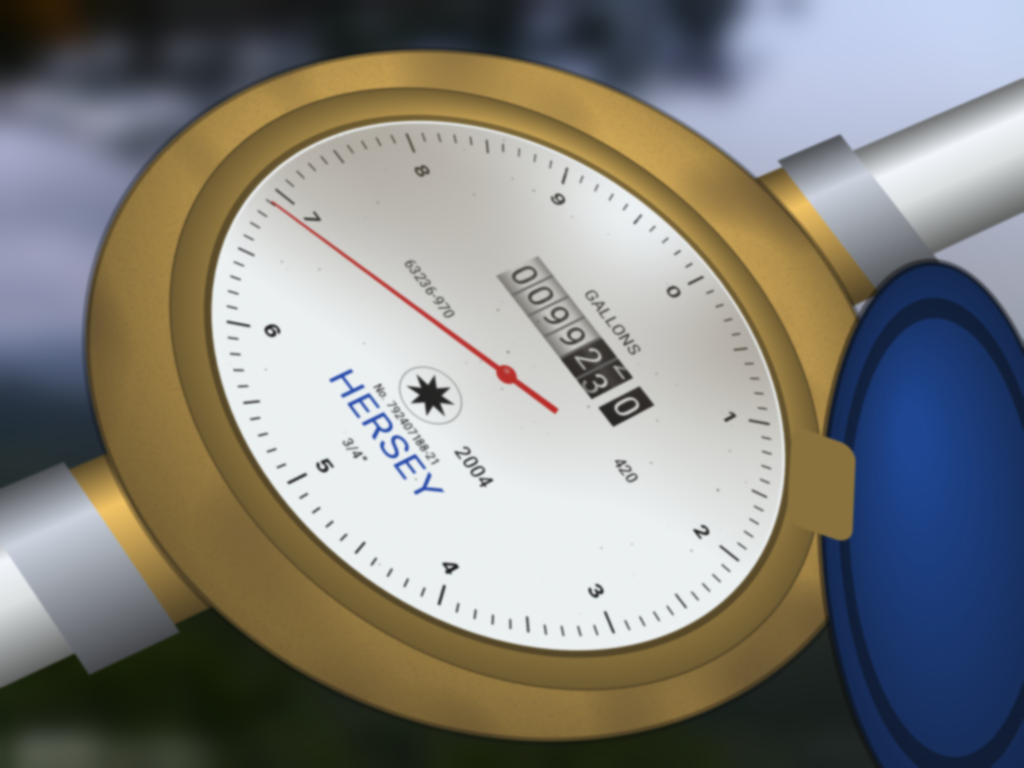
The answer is 99226.9 gal
